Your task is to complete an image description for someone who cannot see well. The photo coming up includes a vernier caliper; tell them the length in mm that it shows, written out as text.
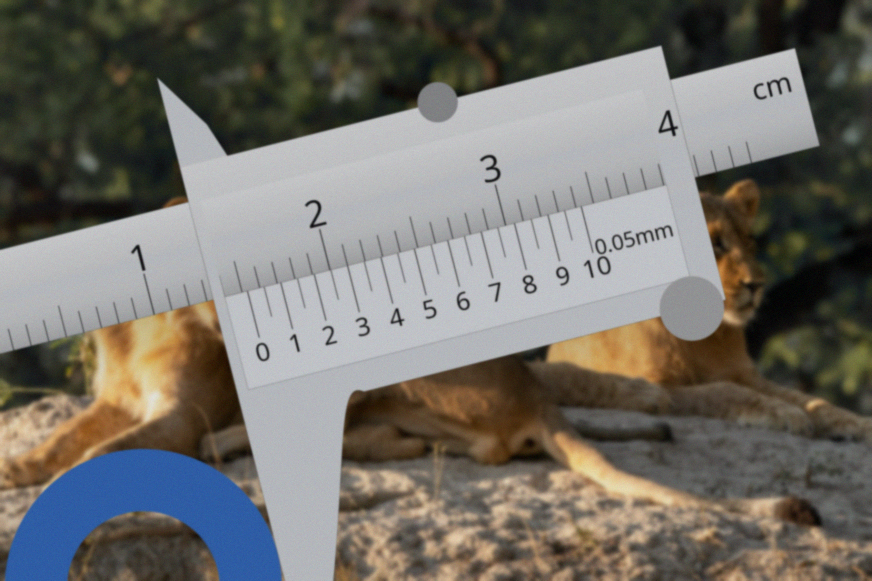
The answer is 15.3 mm
